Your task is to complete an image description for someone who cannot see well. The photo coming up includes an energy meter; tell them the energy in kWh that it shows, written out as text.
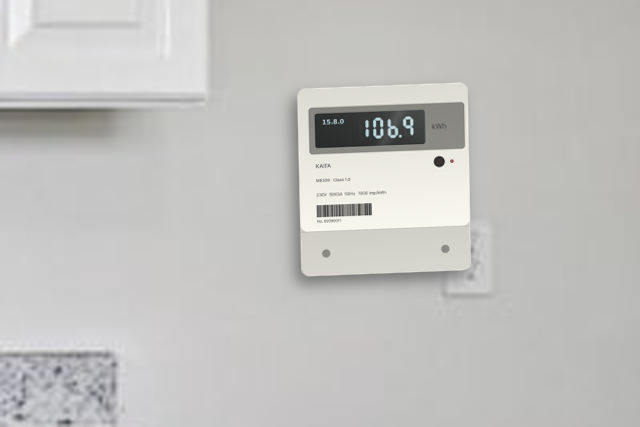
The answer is 106.9 kWh
